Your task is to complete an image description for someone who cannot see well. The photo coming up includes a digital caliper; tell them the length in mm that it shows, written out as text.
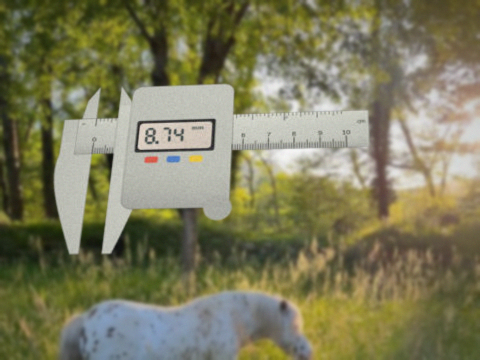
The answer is 8.74 mm
